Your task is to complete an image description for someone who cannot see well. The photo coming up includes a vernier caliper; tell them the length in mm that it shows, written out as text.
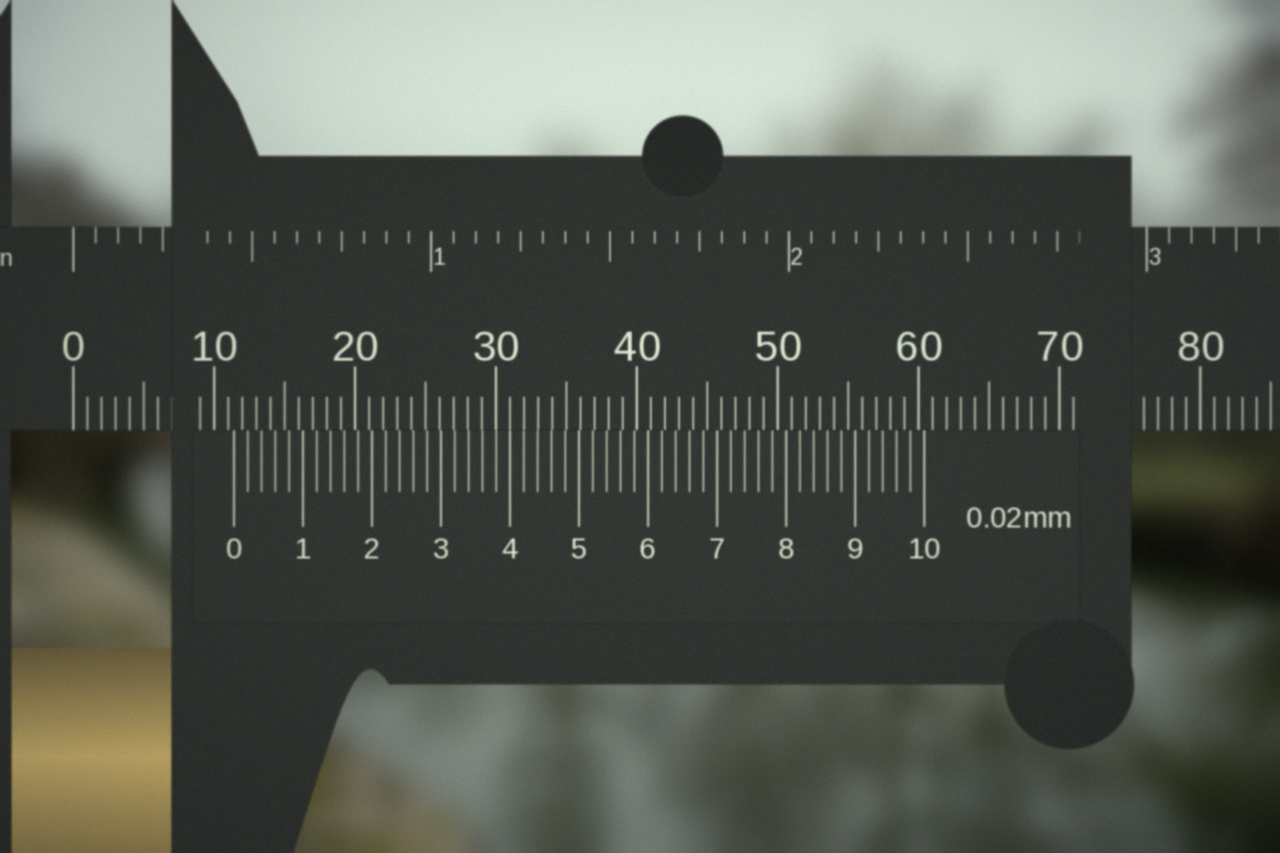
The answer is 11.4 mm
